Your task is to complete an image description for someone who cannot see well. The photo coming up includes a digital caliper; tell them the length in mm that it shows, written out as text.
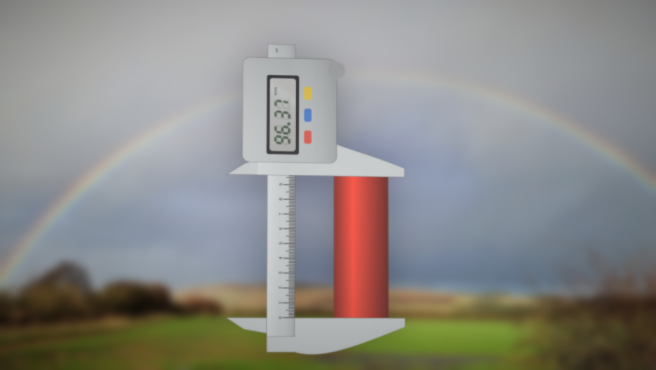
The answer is 96.37 mm
